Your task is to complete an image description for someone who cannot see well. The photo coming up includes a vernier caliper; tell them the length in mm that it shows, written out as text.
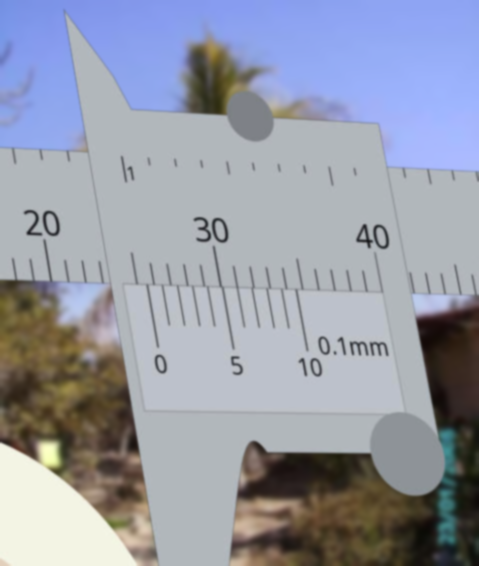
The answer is 25.6 mm
